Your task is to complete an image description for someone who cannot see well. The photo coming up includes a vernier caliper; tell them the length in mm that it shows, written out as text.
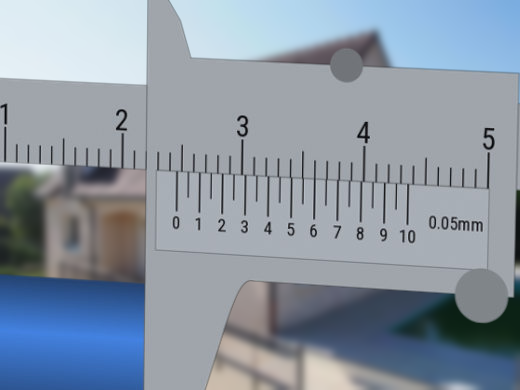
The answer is 24.6 mm
